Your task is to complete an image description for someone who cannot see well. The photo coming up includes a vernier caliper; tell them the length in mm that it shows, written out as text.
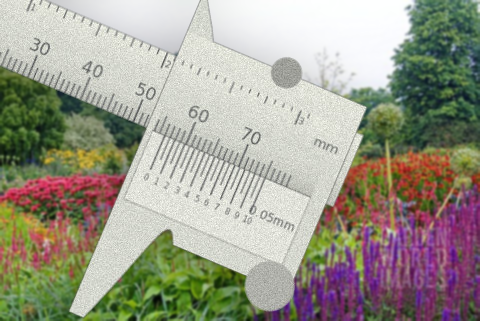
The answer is 56.0 mm
